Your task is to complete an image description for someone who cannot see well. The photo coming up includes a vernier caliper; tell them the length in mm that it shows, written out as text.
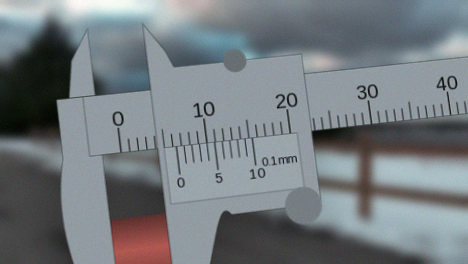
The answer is 6.4 mm
